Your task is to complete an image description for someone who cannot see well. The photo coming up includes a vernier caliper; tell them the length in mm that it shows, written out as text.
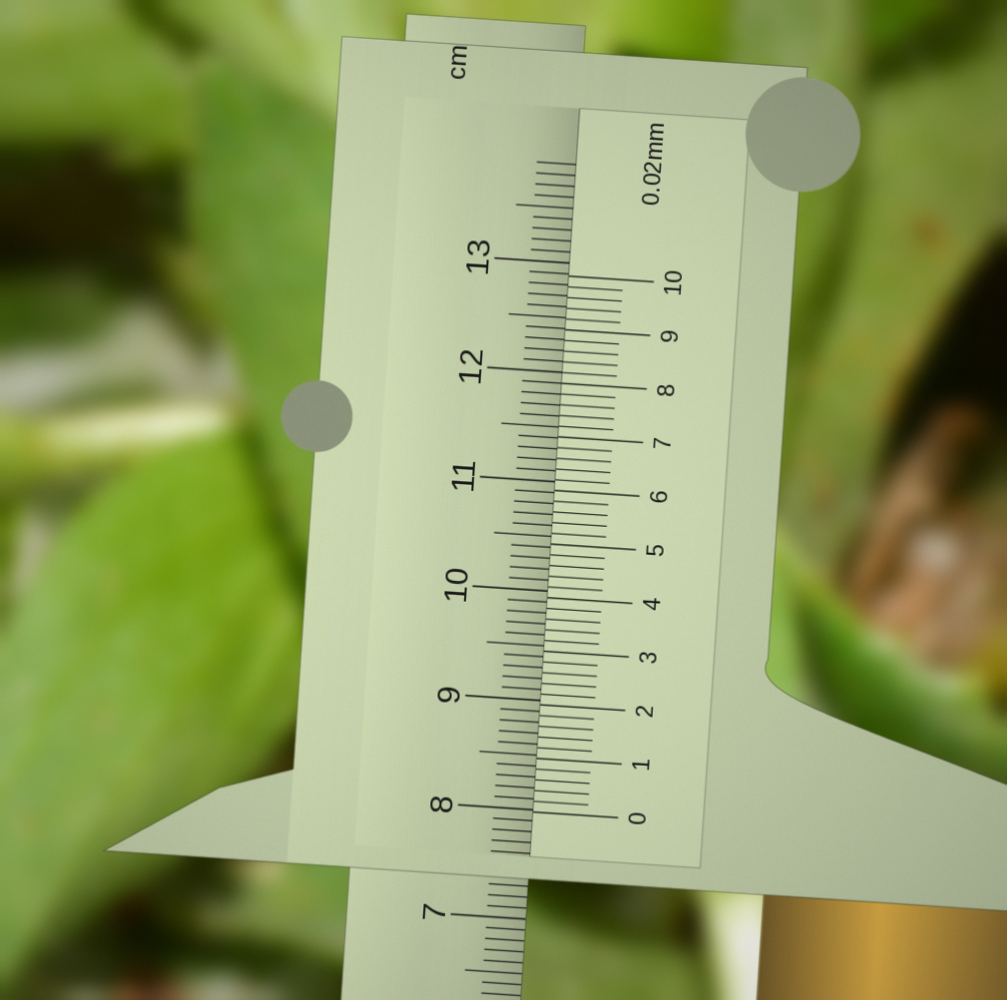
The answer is 79.8 mm
